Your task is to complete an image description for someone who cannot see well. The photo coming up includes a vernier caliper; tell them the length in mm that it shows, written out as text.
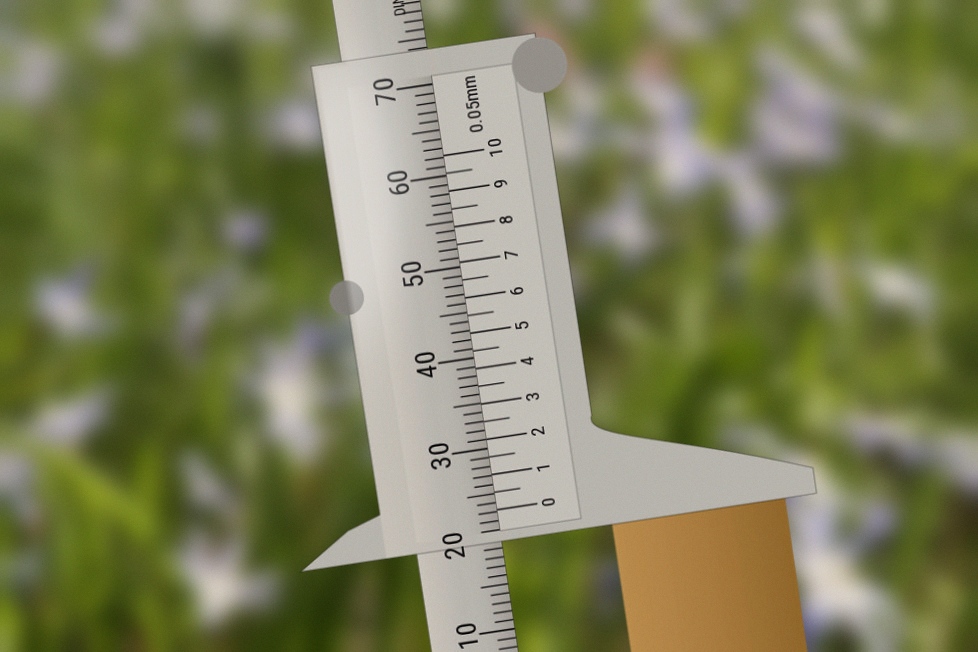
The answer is 23.2 mm
